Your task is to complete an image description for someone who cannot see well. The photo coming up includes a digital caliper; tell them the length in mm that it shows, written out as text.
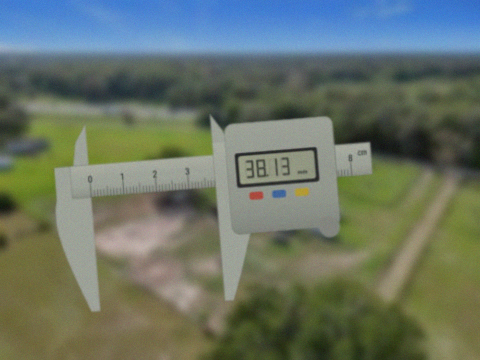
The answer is 38.13 mm
